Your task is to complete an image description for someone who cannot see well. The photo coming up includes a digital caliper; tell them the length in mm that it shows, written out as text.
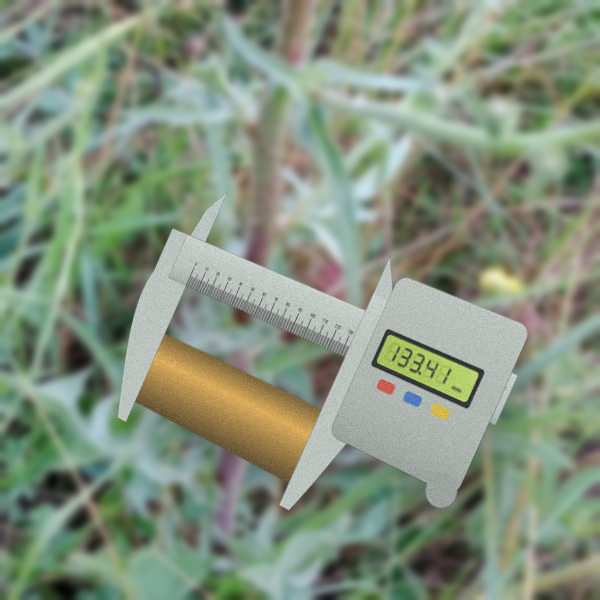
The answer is 133.41 mm
